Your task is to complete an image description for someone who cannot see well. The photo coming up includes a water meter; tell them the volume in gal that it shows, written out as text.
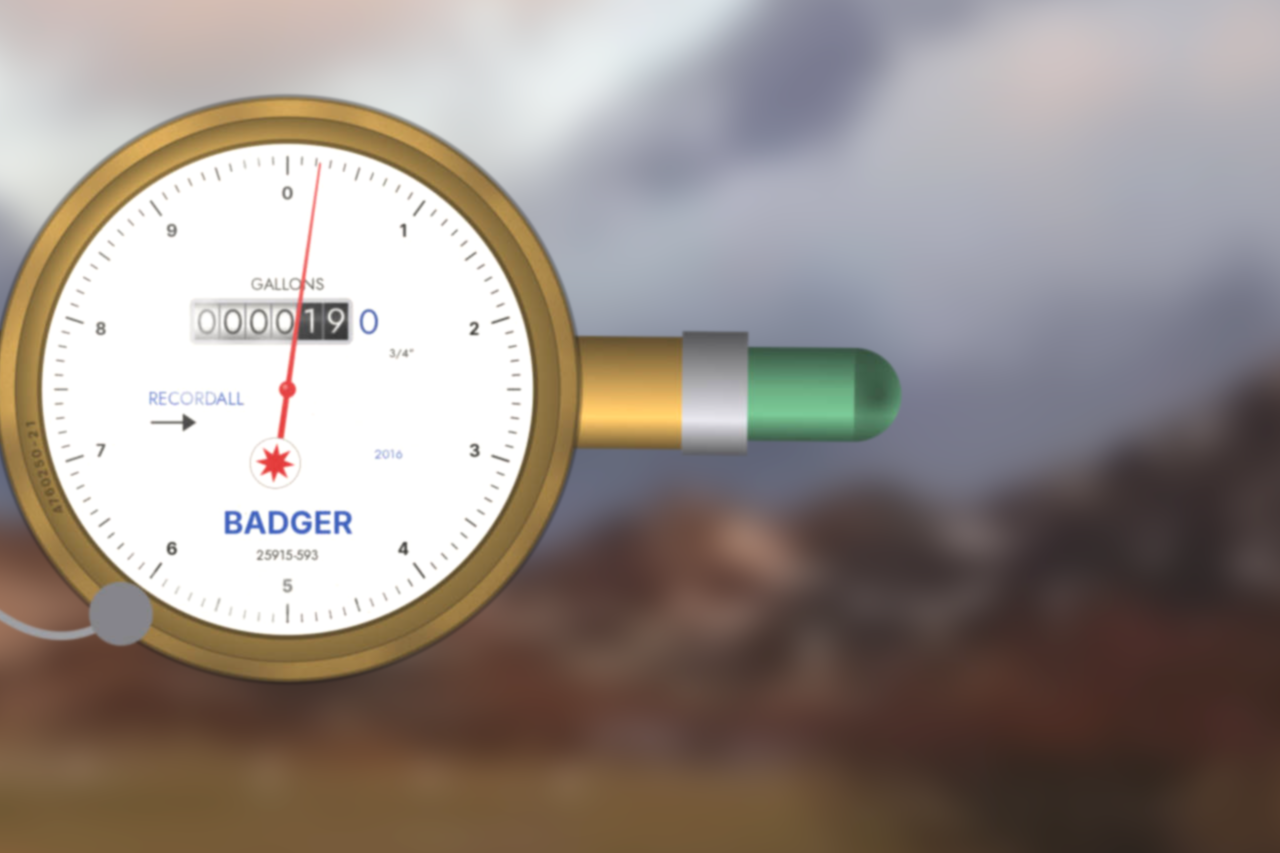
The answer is 190.2 gal
